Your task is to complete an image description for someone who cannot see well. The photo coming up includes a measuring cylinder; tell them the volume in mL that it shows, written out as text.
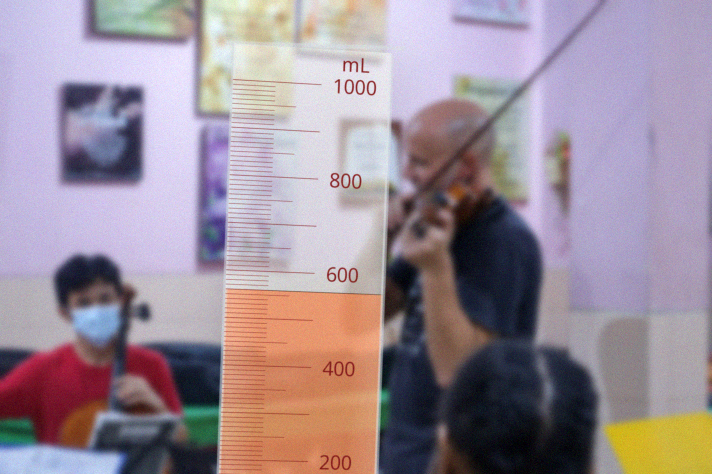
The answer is 560 mL
